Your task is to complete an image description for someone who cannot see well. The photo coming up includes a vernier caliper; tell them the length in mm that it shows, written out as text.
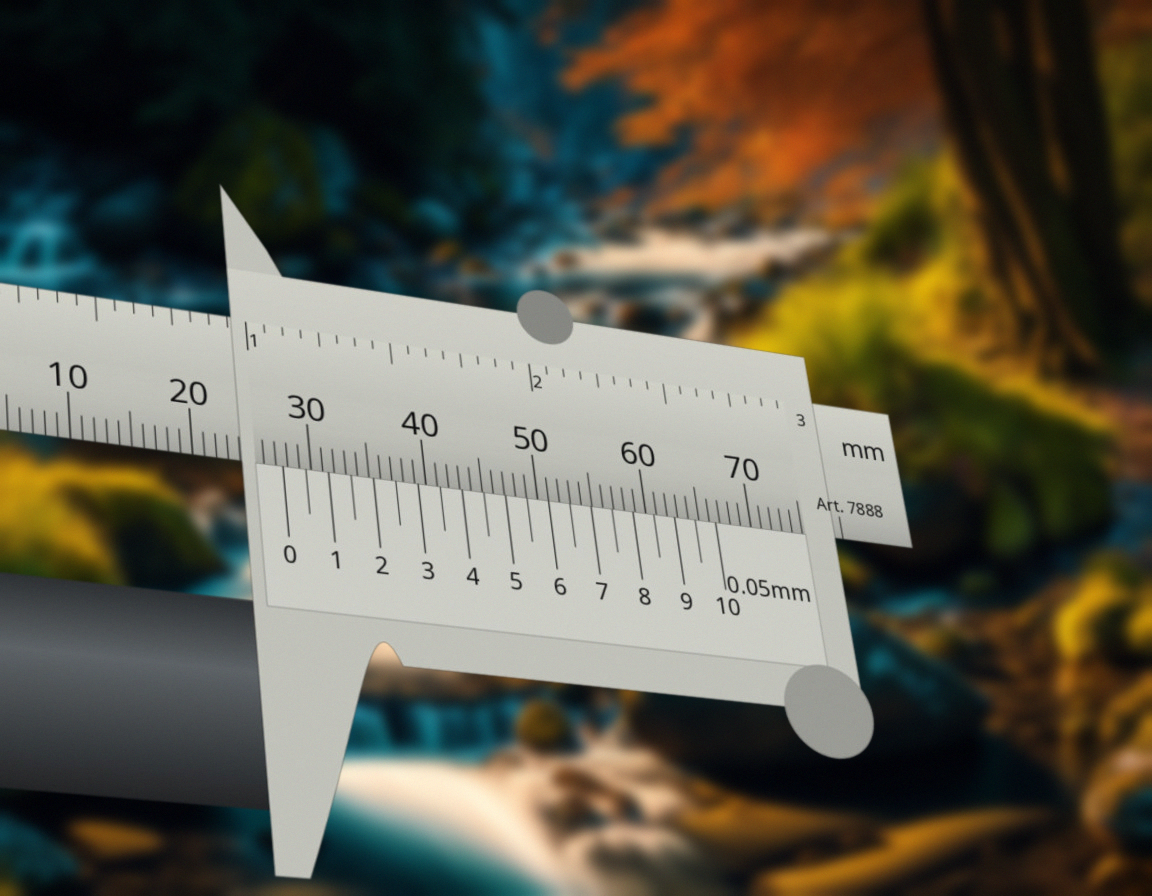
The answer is 27.6 mm
